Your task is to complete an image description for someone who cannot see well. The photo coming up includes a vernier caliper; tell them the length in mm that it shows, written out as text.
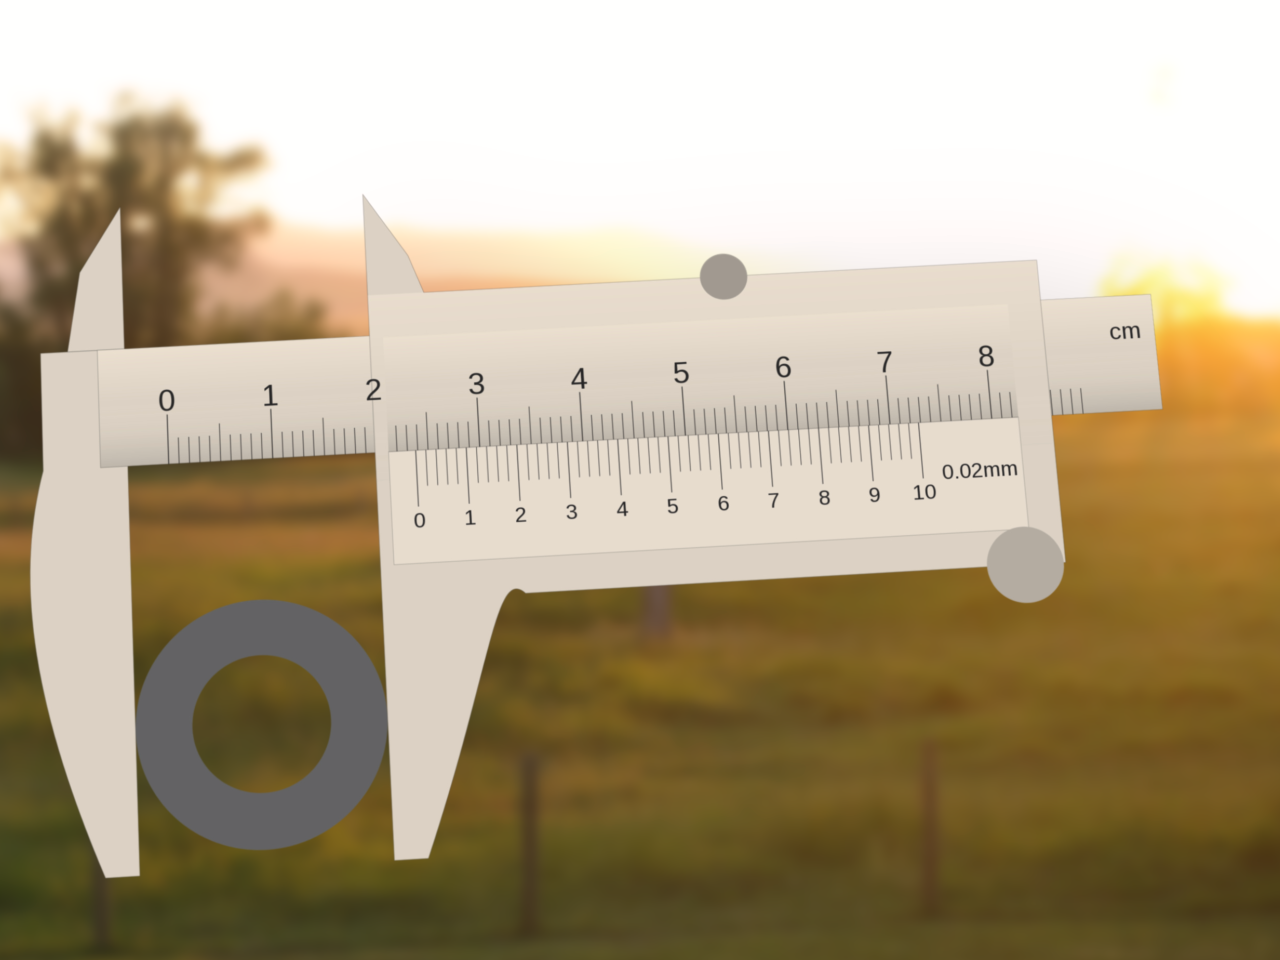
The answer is 23.8 mm
